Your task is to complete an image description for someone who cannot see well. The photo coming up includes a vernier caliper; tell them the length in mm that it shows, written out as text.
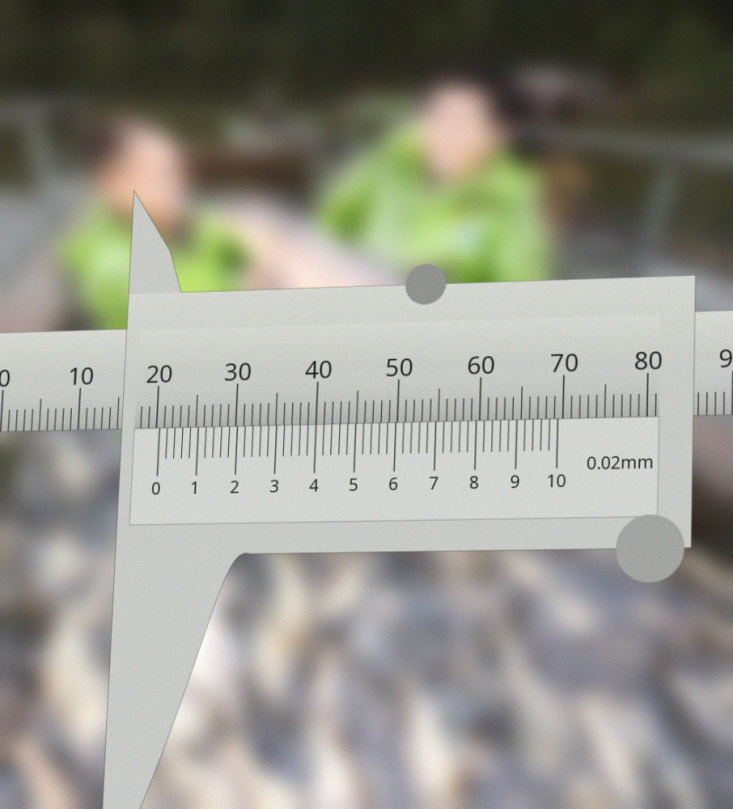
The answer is 20.4 mm
